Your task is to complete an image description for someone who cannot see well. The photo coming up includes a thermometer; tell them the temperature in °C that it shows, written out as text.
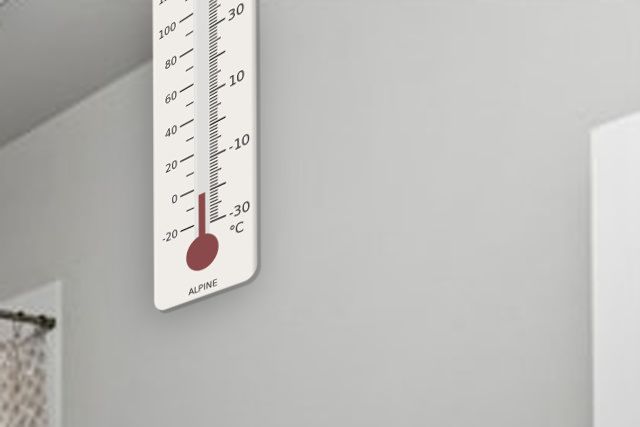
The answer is -20 °C
